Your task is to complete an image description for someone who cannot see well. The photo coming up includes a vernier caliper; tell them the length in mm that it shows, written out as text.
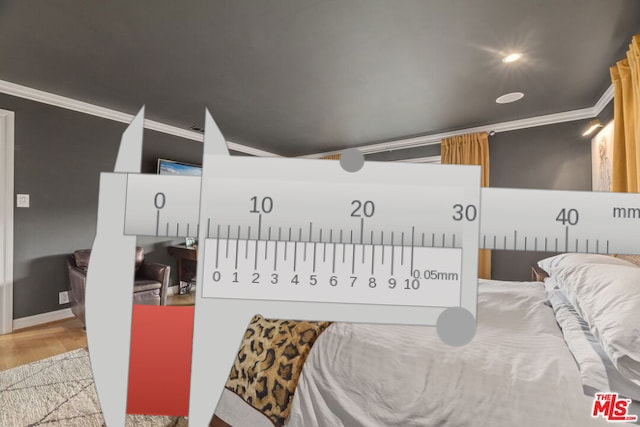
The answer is 6.0 mm
